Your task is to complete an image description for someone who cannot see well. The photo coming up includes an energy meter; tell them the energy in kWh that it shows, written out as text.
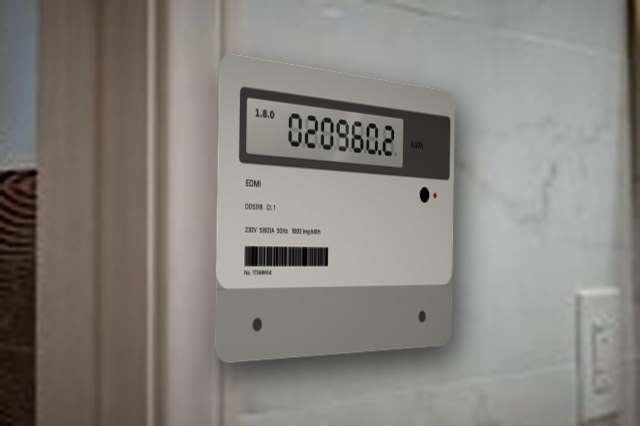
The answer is 20960.2 kWh
